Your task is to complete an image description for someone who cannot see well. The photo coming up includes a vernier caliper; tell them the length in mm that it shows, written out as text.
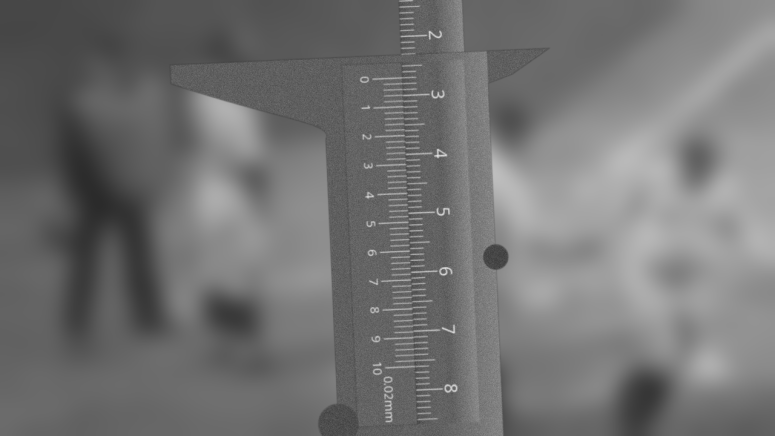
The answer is 27.0 mm
